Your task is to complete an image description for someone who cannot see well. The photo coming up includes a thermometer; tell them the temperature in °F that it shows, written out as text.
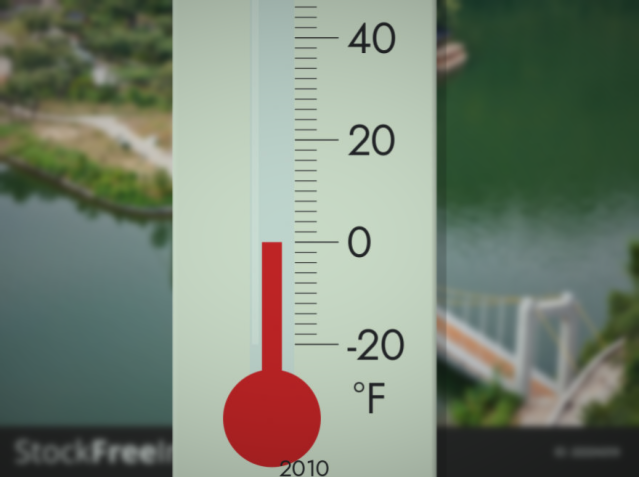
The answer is 0 °F
